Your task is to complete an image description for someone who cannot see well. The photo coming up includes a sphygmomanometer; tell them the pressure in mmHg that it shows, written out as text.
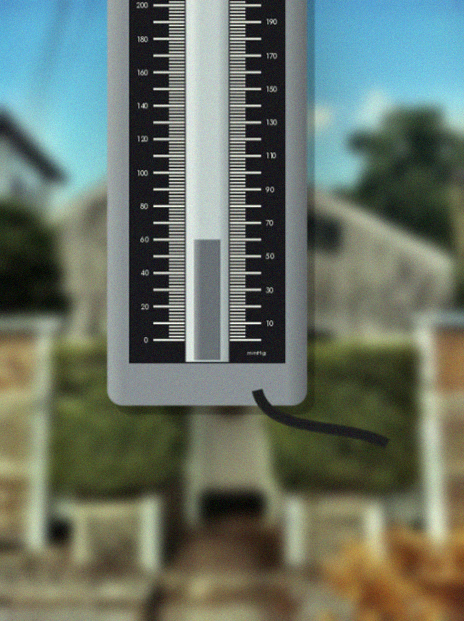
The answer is 60 mmHg
